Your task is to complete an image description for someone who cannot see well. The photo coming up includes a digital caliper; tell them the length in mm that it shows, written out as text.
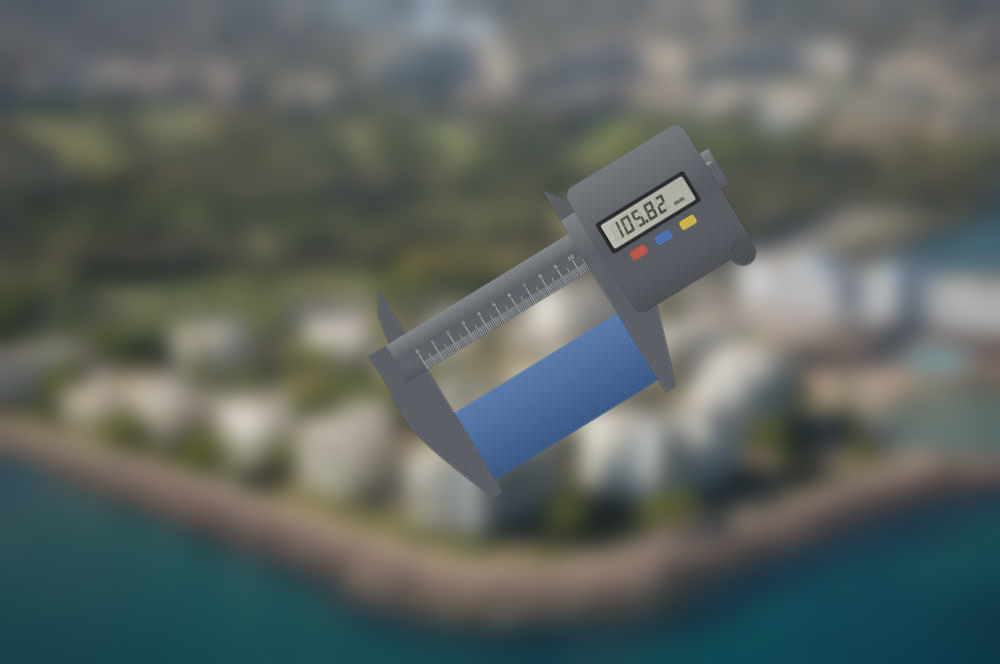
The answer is 105.82 mm
